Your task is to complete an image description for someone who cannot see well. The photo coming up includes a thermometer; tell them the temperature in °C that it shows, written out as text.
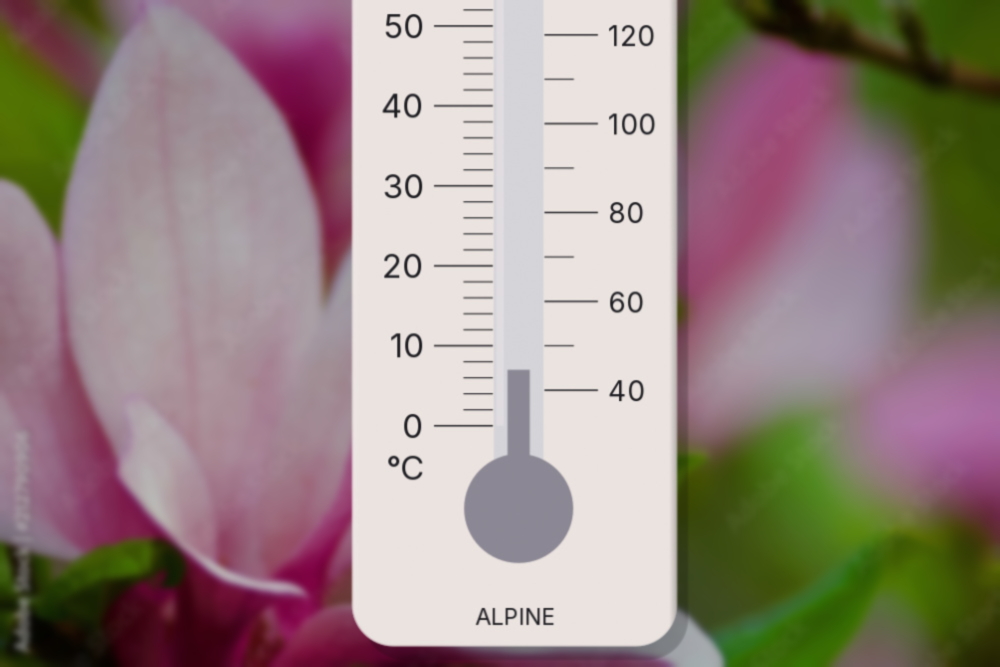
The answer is 7 °C
